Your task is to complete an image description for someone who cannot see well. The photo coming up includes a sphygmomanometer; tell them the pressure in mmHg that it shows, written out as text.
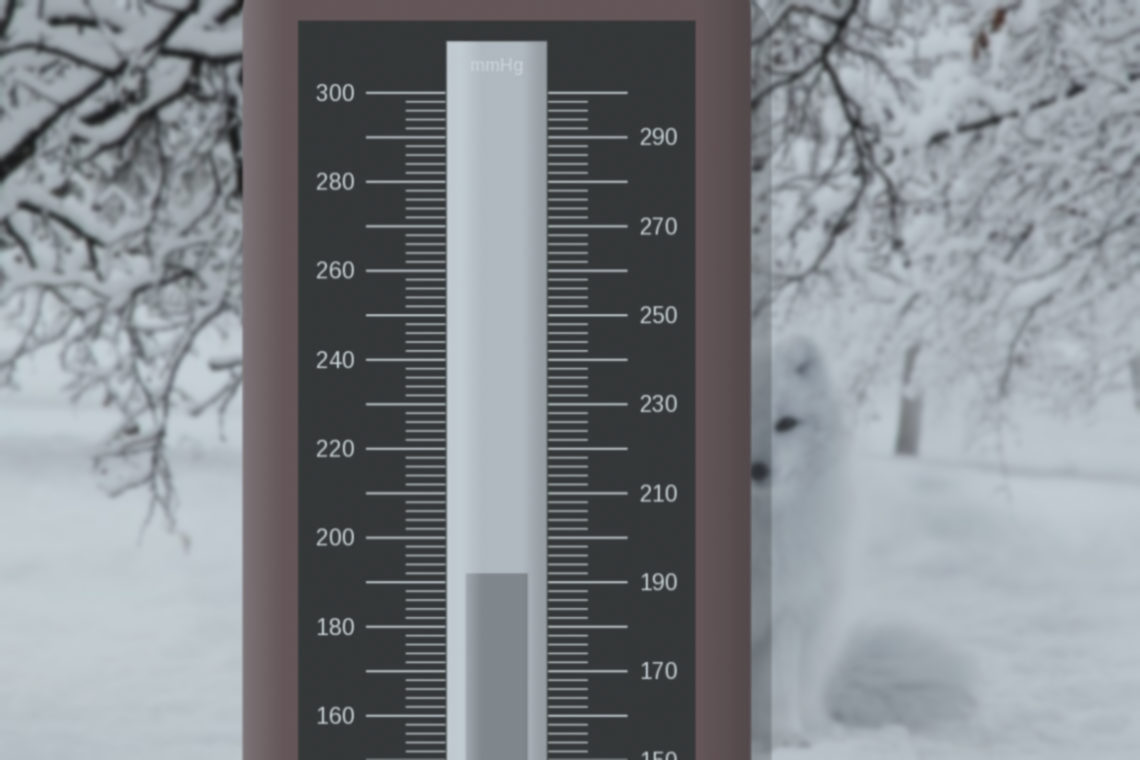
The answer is 192 mmHg
